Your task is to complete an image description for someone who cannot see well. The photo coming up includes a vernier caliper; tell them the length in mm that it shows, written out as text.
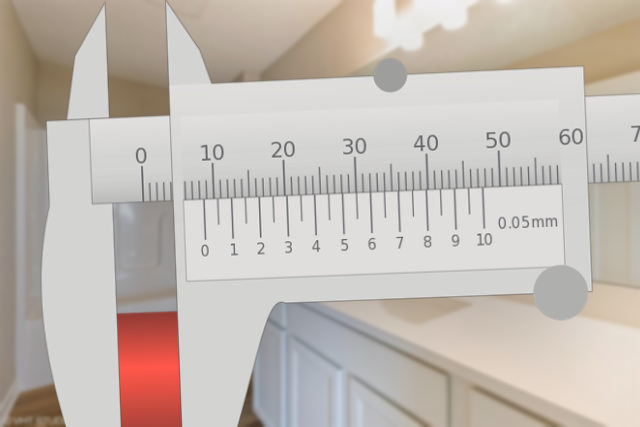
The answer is 8.6 mm
